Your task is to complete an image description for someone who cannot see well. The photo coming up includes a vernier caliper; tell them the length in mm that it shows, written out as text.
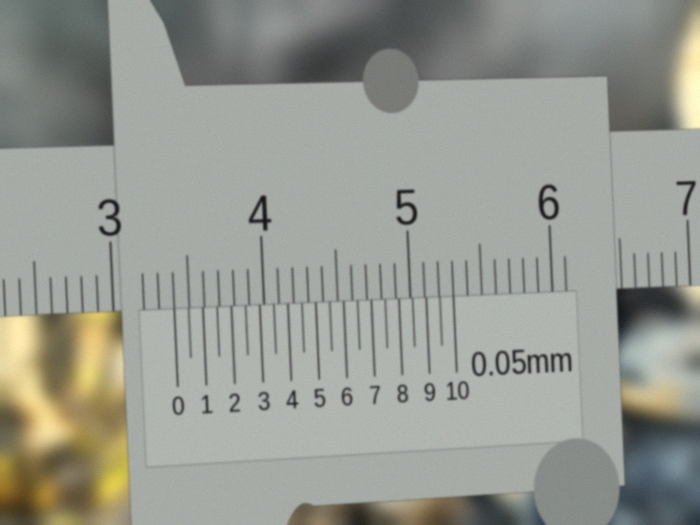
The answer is 34.0 mm
